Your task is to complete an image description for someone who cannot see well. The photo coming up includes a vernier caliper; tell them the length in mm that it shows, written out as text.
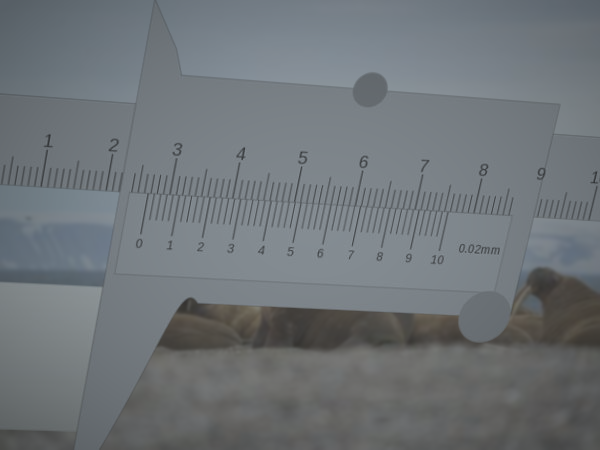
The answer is 26.6 mm
